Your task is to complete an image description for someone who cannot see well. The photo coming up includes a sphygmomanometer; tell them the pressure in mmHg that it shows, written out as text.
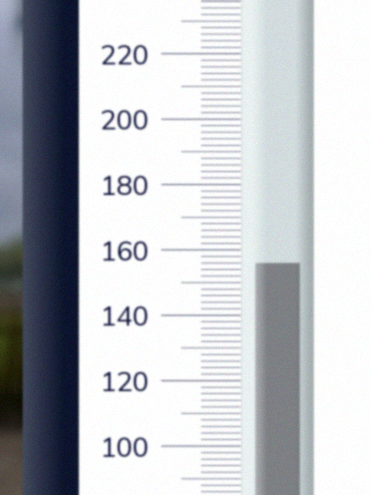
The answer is 156 mmHg
